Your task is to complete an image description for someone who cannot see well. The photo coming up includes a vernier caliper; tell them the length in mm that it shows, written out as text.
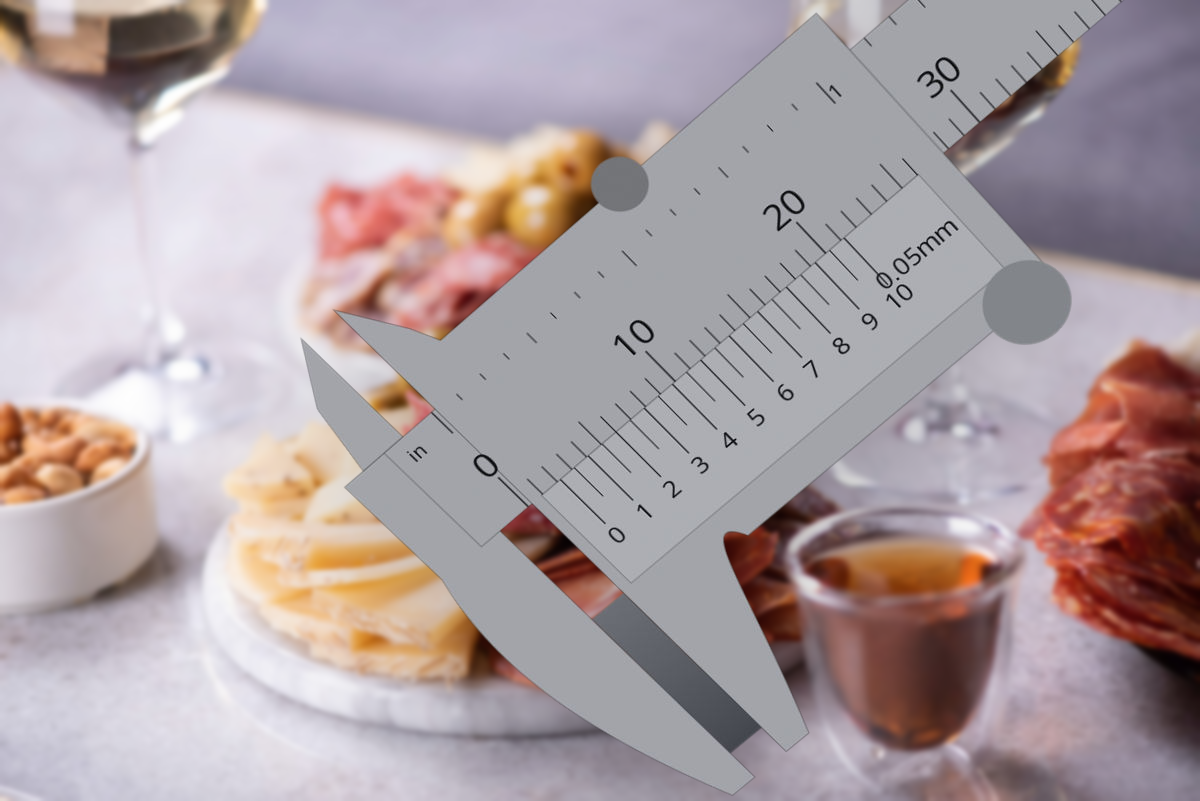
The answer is 2.2 mm
